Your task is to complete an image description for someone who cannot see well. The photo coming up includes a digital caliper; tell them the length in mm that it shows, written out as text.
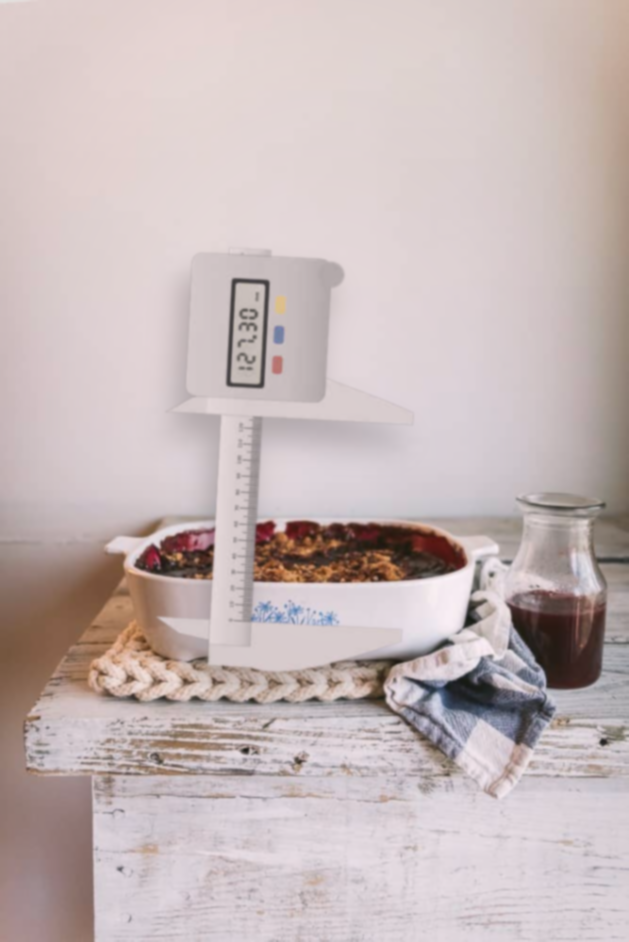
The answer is 127.30 mm
